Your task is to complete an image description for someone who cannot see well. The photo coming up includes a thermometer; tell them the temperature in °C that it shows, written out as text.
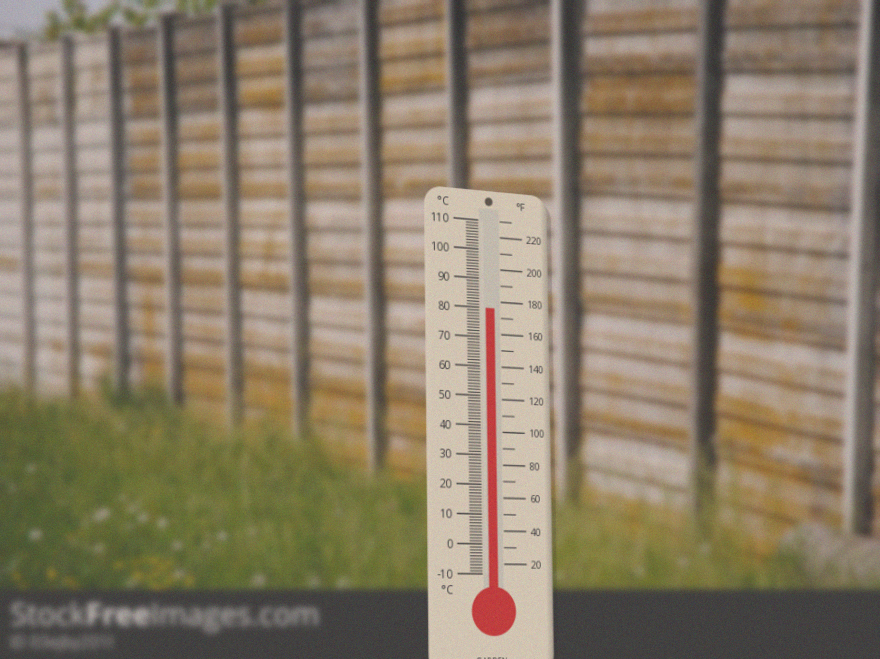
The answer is 80 °C
